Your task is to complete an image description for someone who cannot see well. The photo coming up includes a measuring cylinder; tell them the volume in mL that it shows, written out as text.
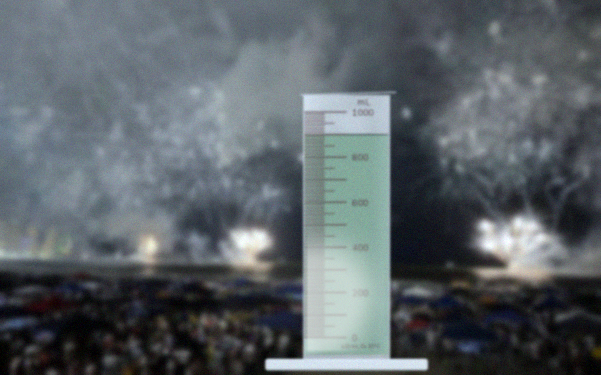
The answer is 900 mL
